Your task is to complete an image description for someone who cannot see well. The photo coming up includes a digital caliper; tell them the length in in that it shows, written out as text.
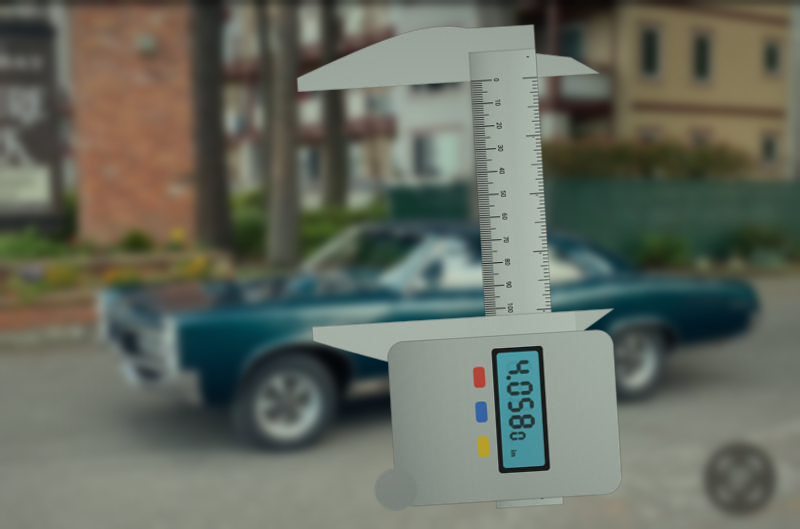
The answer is 4.0580 in
